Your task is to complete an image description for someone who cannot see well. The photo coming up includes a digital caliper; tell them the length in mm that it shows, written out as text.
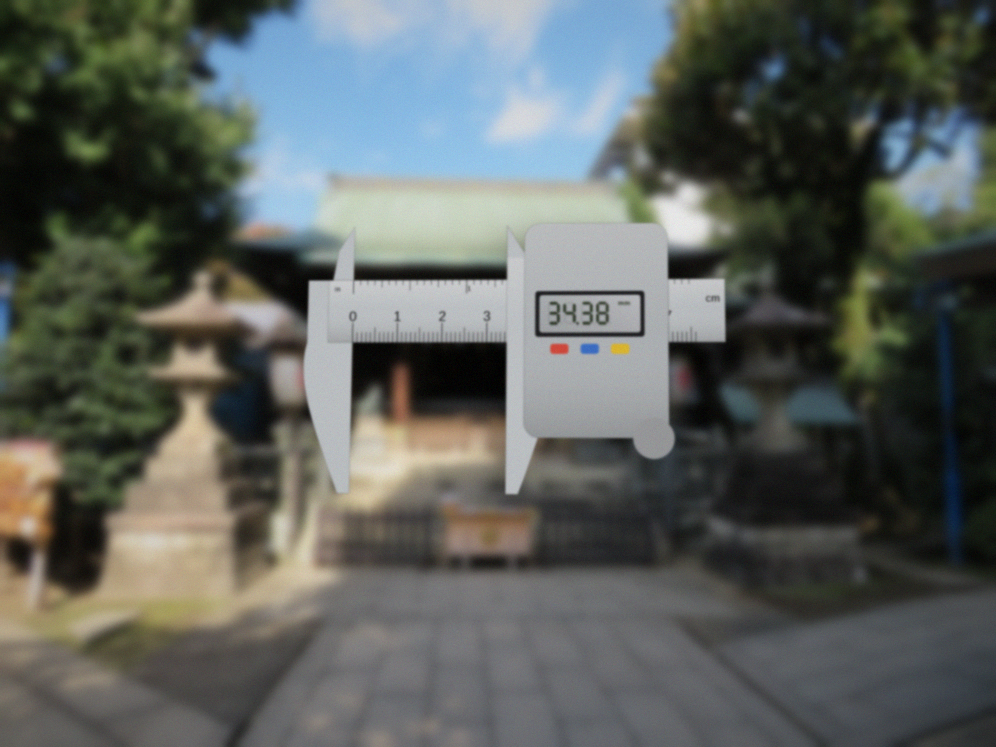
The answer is 34.38 mm
